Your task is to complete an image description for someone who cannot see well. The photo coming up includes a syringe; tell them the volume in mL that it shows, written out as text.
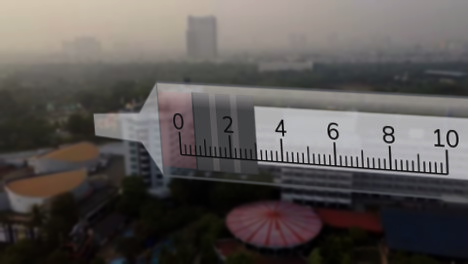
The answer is 0.6 mL
